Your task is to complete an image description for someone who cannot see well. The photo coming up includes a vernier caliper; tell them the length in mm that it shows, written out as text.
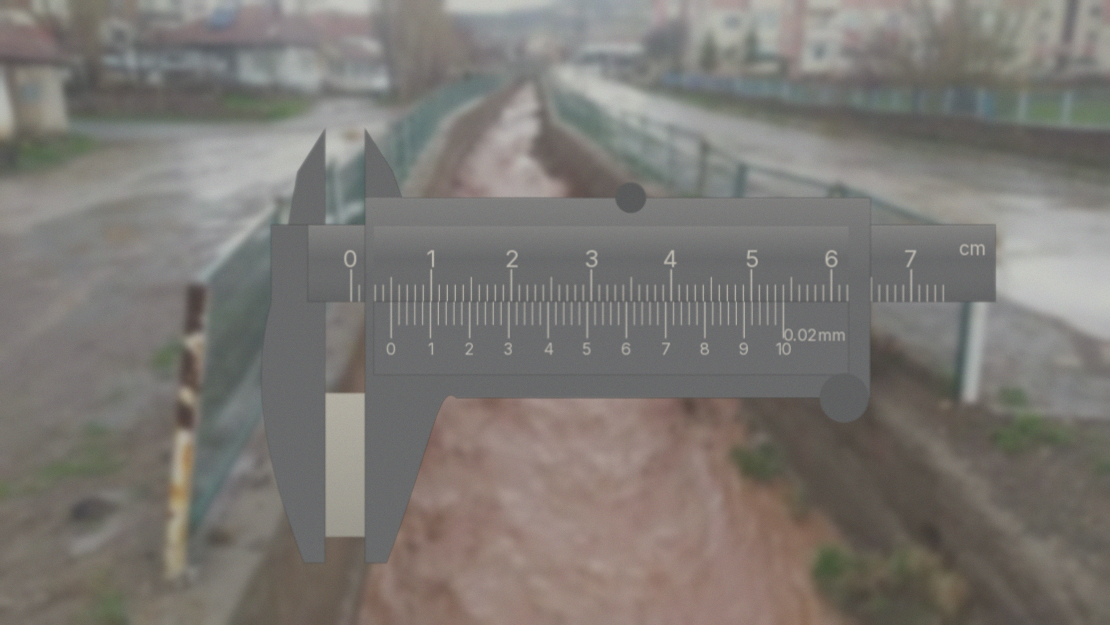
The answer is 5.0 mm
